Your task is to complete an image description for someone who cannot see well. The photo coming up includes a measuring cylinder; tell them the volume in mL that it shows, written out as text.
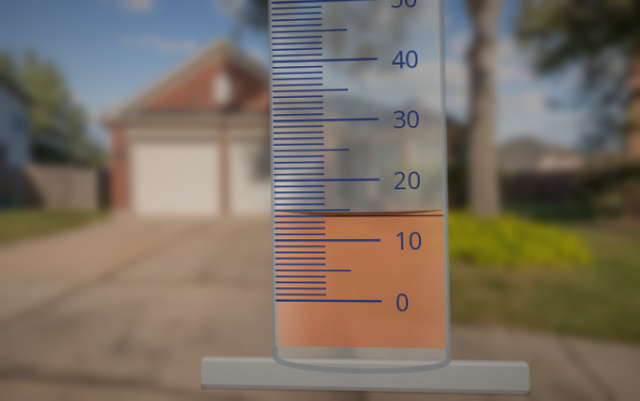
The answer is 14 mL
